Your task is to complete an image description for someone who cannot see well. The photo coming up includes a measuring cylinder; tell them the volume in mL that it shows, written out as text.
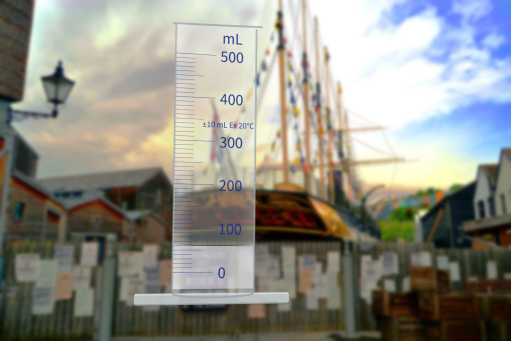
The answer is 60 mL
